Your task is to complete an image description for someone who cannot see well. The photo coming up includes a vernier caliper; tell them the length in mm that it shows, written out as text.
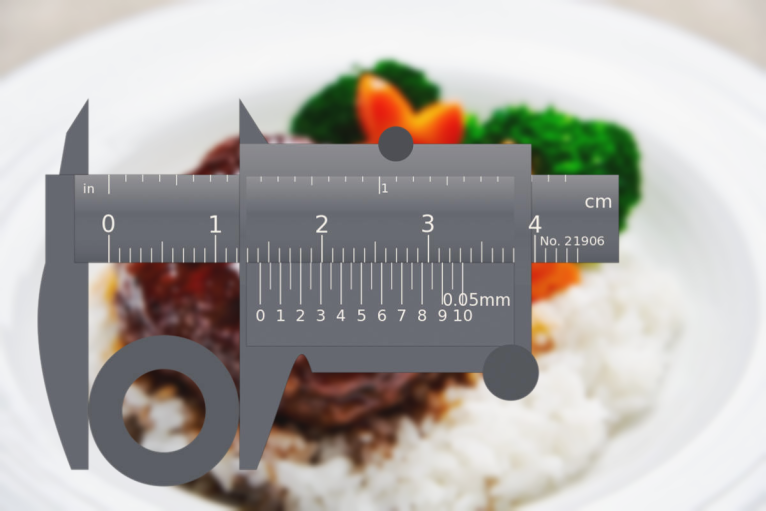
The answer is 14.2 mm
